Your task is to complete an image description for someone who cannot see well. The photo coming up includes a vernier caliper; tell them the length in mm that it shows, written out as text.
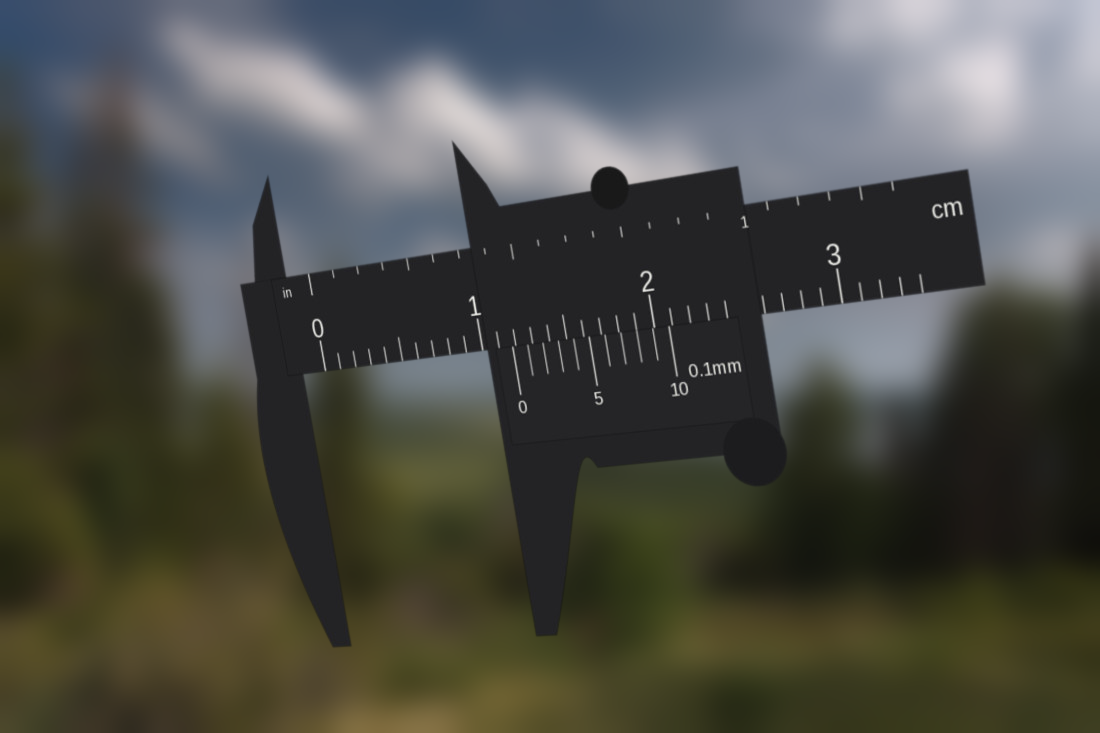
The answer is 11.8 mm
